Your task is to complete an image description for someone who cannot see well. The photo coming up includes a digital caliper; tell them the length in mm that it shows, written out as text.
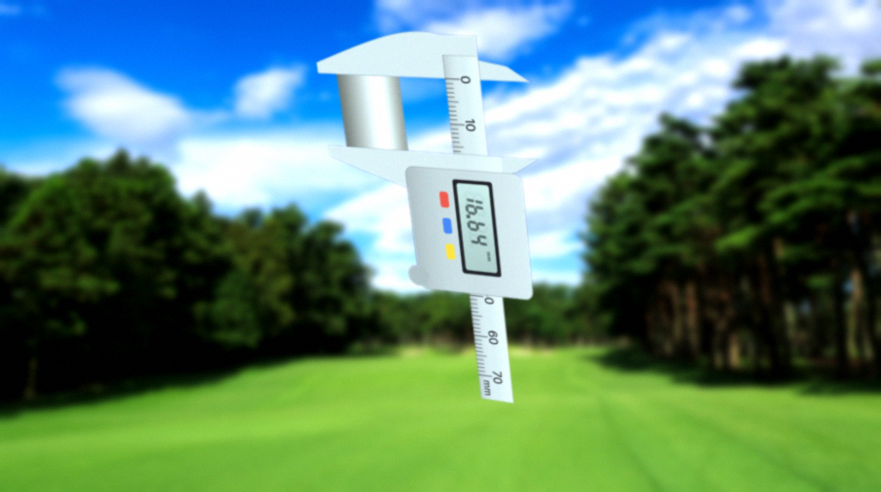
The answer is 16.64 mm
